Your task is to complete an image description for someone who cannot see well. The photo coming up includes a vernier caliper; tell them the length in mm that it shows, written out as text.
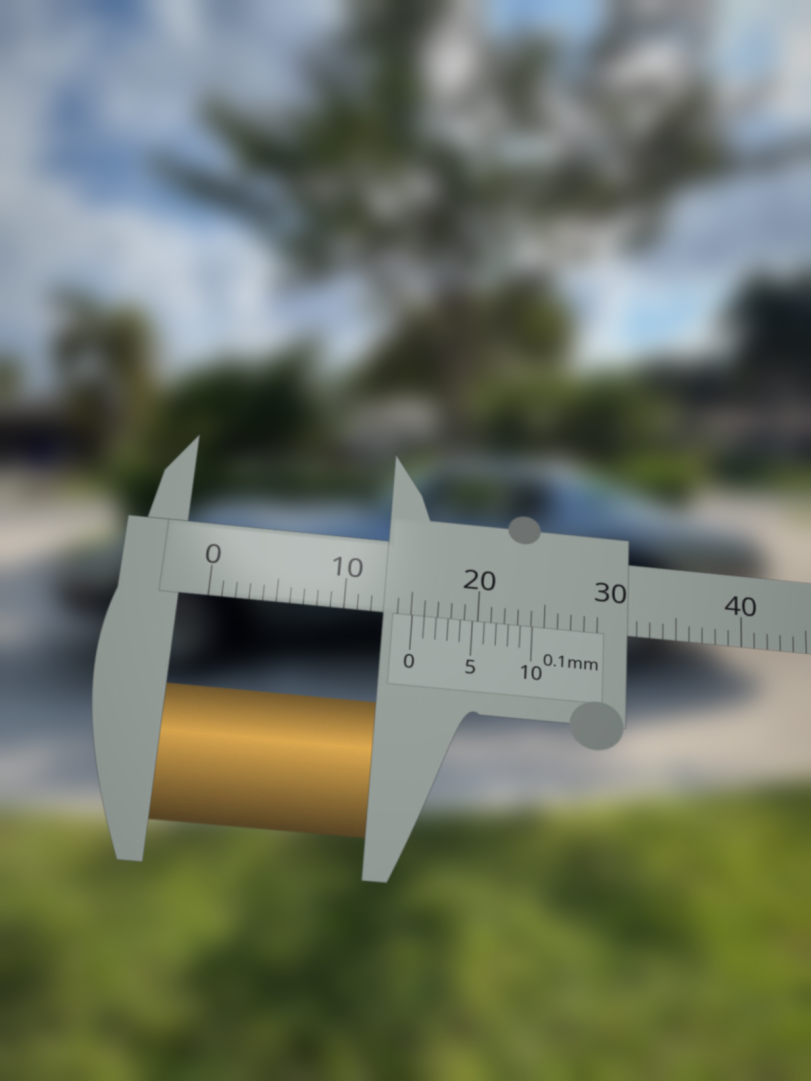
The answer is 15.1 mm
